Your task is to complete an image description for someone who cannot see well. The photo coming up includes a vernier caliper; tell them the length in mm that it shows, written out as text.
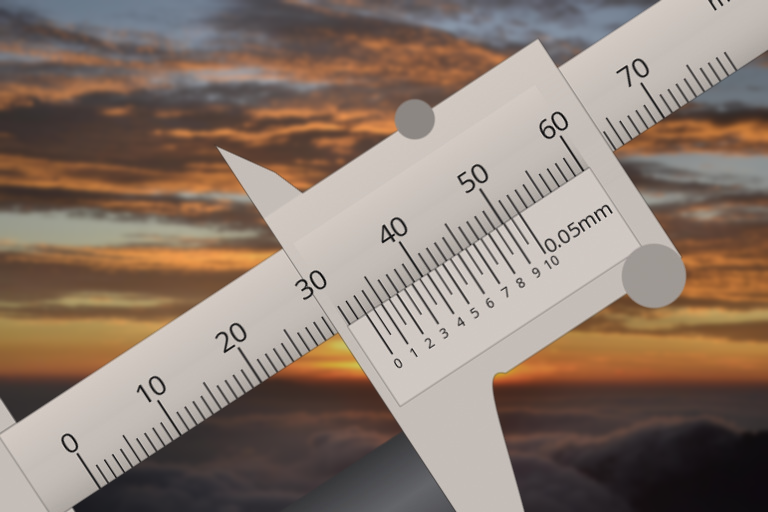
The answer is 33.0 mm
